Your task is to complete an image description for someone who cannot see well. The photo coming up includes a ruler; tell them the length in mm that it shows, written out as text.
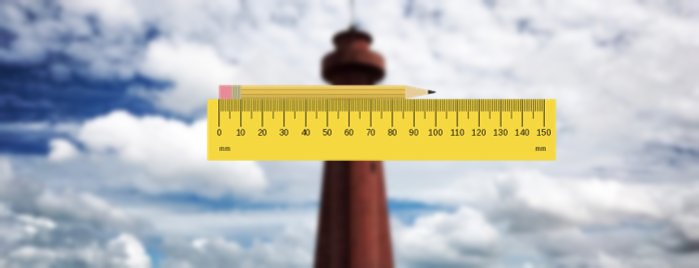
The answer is 100 mm
